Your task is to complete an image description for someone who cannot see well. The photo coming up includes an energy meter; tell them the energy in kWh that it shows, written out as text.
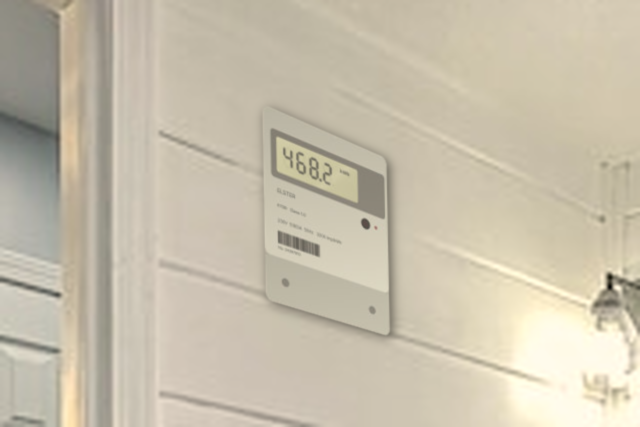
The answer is 468.2 kWh
